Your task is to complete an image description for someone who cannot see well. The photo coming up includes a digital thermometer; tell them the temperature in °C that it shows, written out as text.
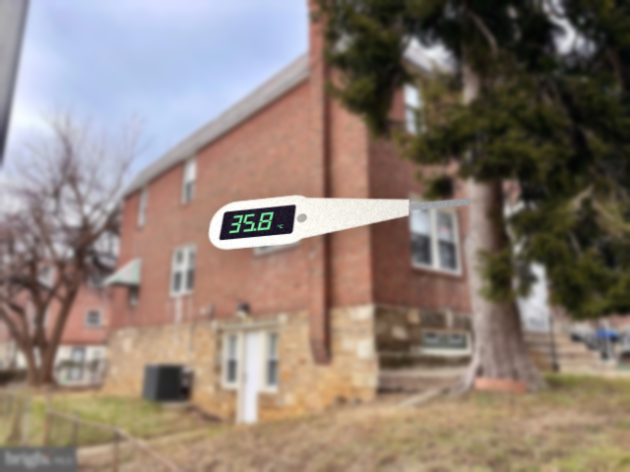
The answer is 35.8 °C
